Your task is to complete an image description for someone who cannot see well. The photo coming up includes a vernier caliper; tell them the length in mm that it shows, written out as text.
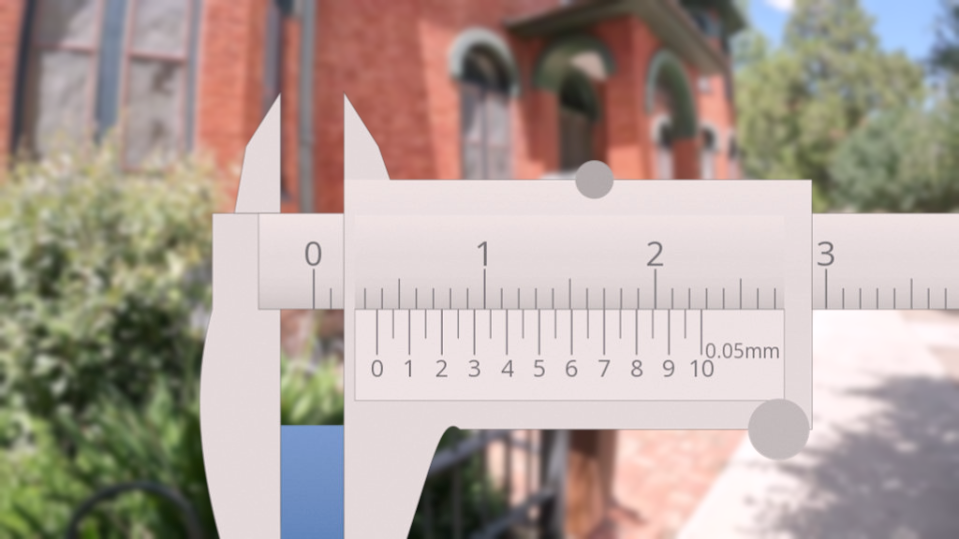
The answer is 3.7 mm
